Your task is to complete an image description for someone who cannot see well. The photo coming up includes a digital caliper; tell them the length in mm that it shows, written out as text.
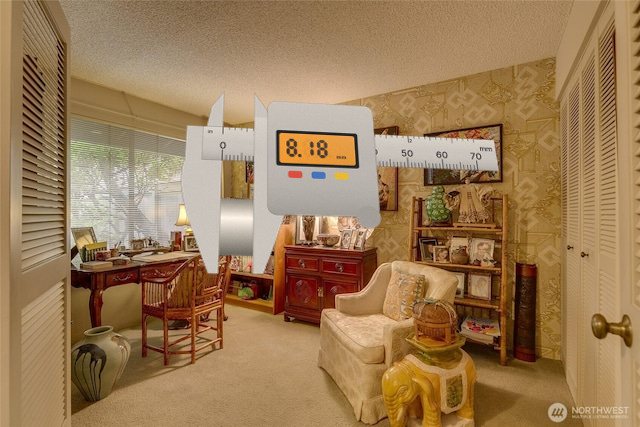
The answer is 8.18 mm
